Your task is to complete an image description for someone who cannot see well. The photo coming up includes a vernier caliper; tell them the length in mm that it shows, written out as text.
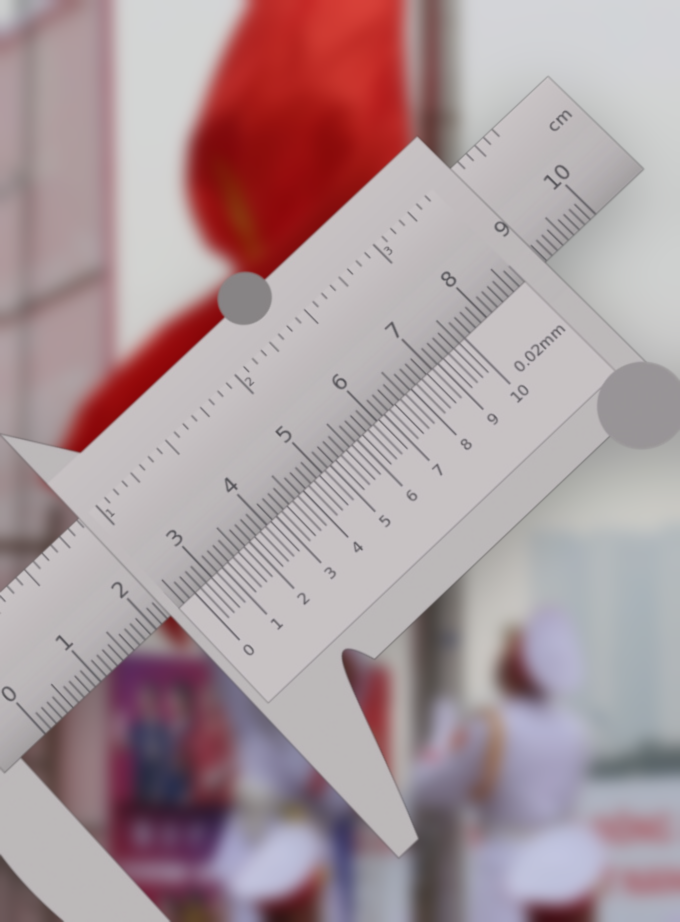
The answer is 27.0 mm
